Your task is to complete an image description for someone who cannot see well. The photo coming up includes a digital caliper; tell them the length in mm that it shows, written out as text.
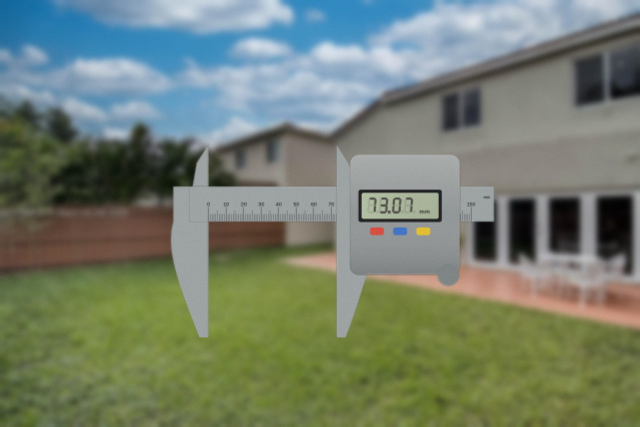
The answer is 73.07 mm
